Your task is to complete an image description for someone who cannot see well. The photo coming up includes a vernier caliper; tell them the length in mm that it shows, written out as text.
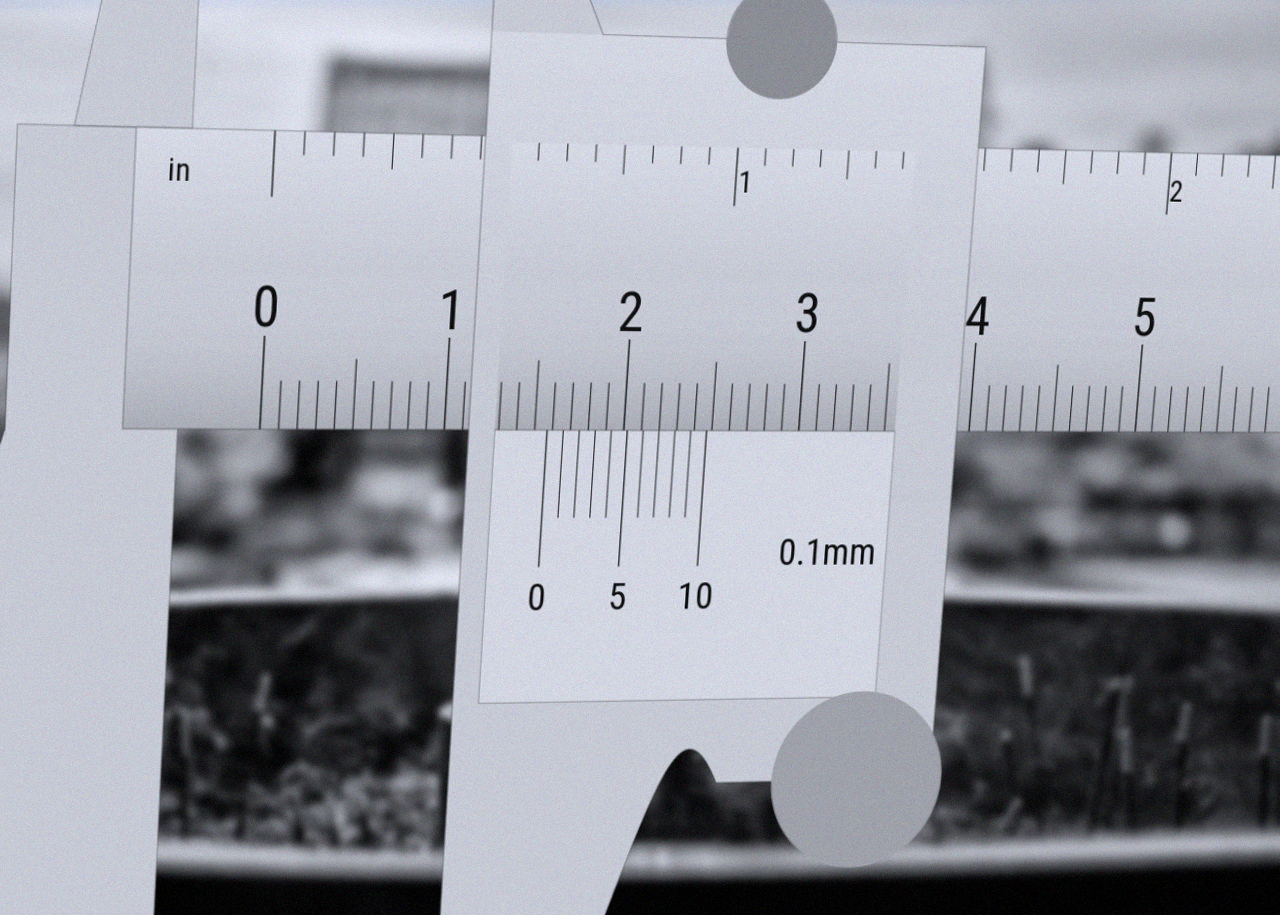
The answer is 15.7 mm
